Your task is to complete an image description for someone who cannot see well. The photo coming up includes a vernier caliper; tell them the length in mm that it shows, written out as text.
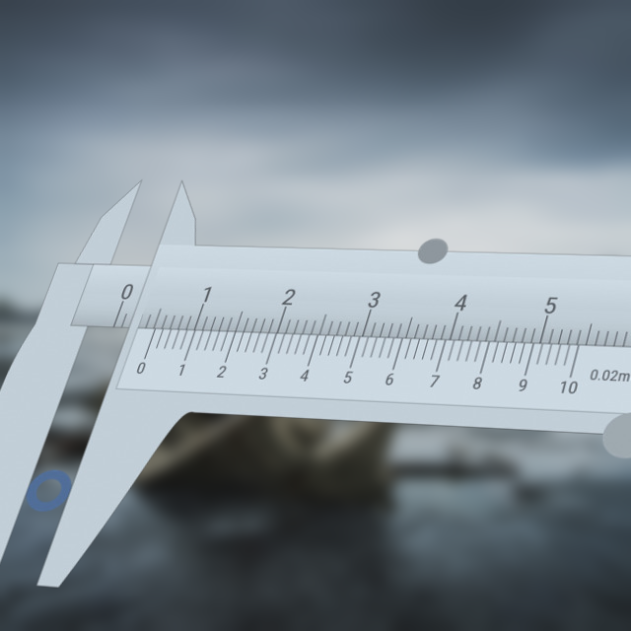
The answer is 5.2 mm
